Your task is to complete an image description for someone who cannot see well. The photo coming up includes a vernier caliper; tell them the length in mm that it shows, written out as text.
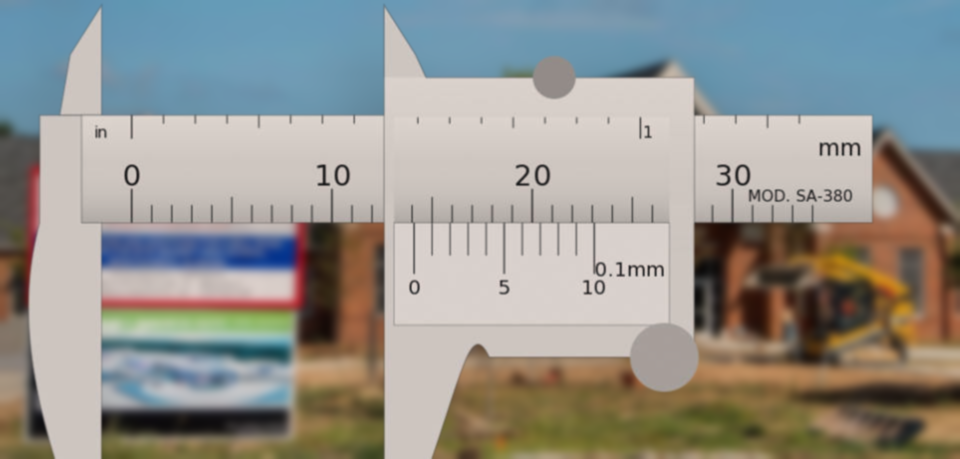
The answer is 14.1 mm
